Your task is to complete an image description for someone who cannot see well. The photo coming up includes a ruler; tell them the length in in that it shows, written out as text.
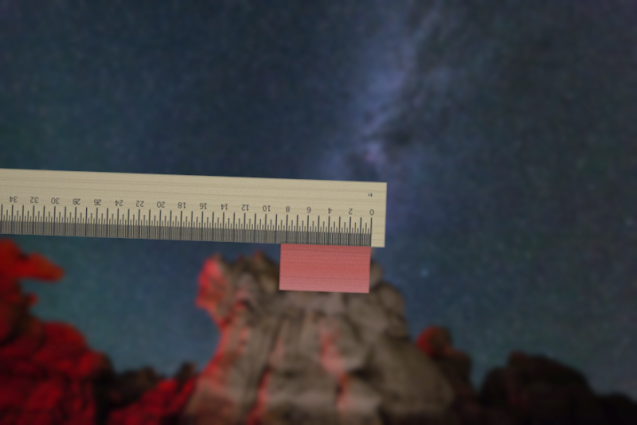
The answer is 8.5 in
